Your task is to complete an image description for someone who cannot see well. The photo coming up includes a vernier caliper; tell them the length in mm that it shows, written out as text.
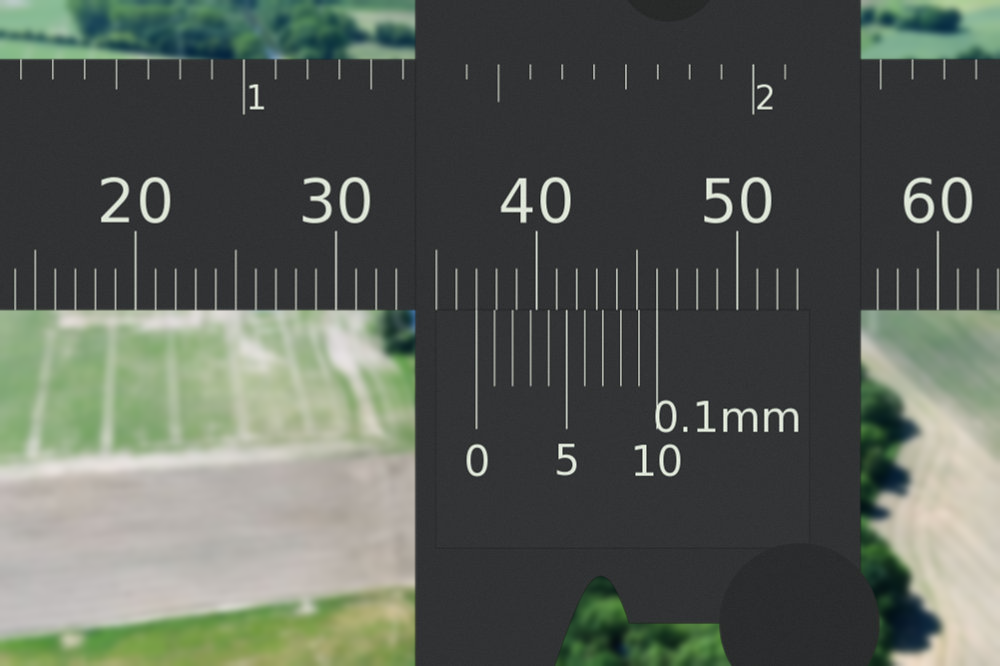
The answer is 37.0 mm
